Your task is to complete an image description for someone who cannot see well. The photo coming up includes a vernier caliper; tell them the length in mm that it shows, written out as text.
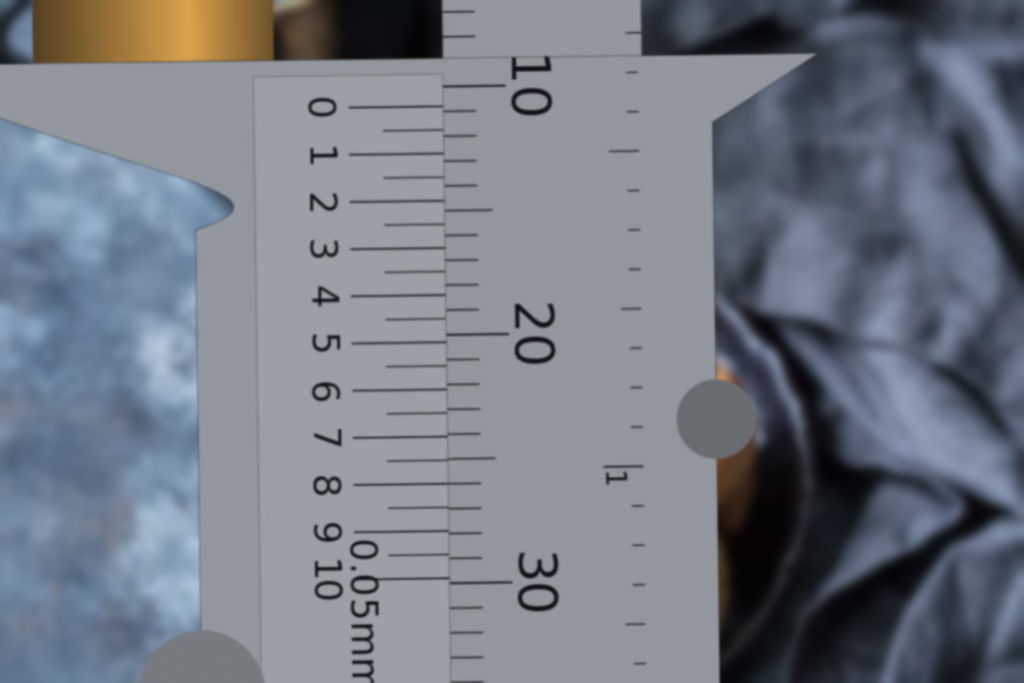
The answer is 10.8 mm
